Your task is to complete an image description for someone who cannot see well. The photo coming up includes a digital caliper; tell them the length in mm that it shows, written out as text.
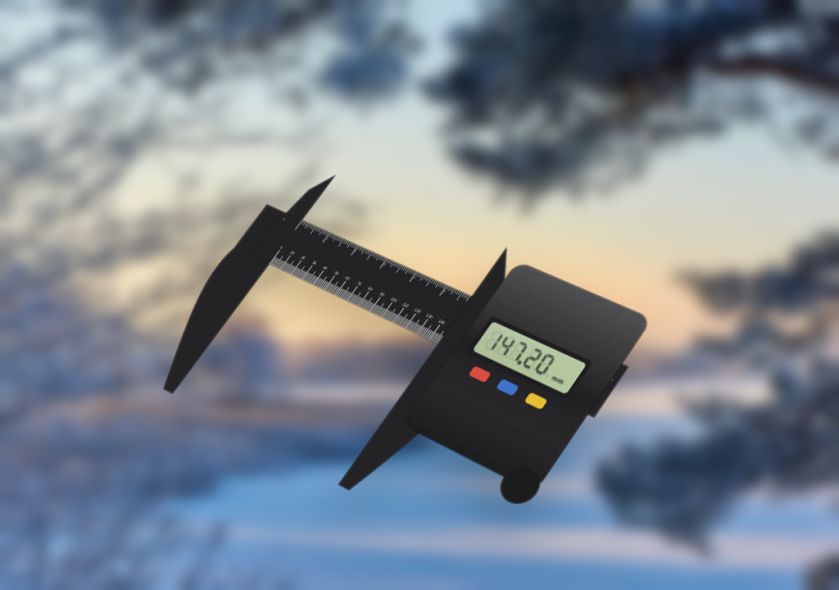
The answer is 147.20 mm
